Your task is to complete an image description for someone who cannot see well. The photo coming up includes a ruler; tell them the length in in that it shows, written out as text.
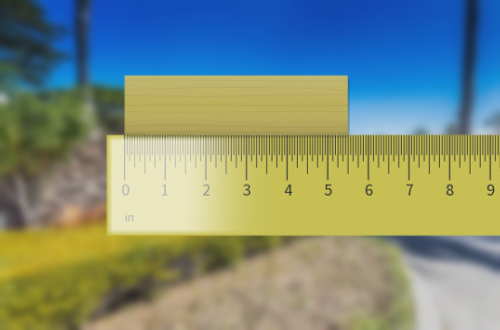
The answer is 5.5 in
